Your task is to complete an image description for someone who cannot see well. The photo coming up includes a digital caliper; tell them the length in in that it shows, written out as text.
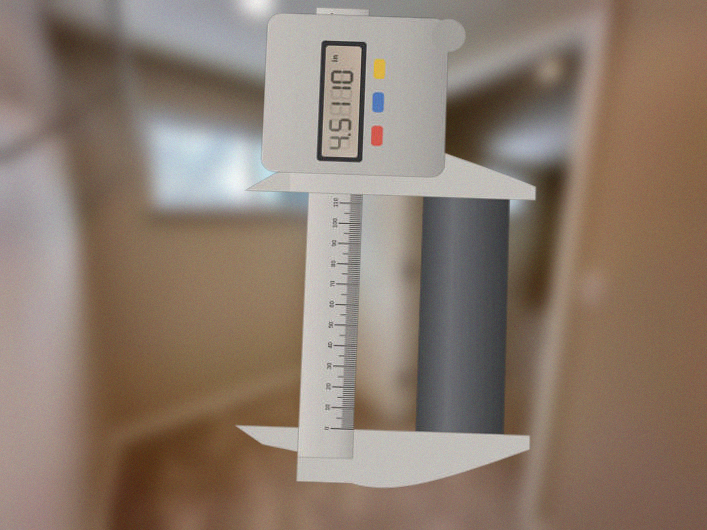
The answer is 4.5110 in
